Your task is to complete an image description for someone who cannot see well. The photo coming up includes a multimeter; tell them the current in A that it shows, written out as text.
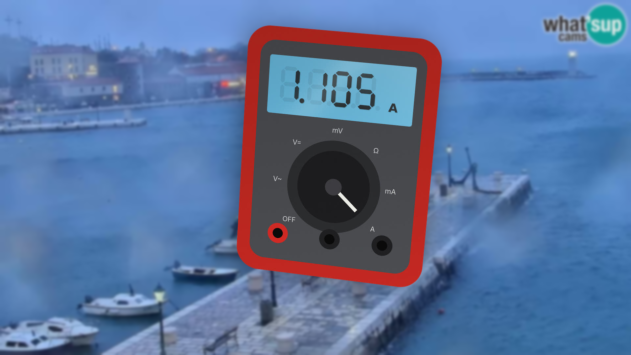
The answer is 1.105 A
